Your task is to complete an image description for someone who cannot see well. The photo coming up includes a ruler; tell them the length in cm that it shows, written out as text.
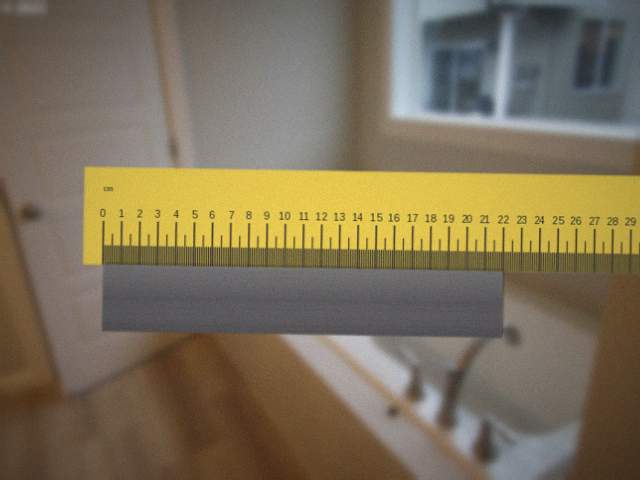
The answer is 22 cm
